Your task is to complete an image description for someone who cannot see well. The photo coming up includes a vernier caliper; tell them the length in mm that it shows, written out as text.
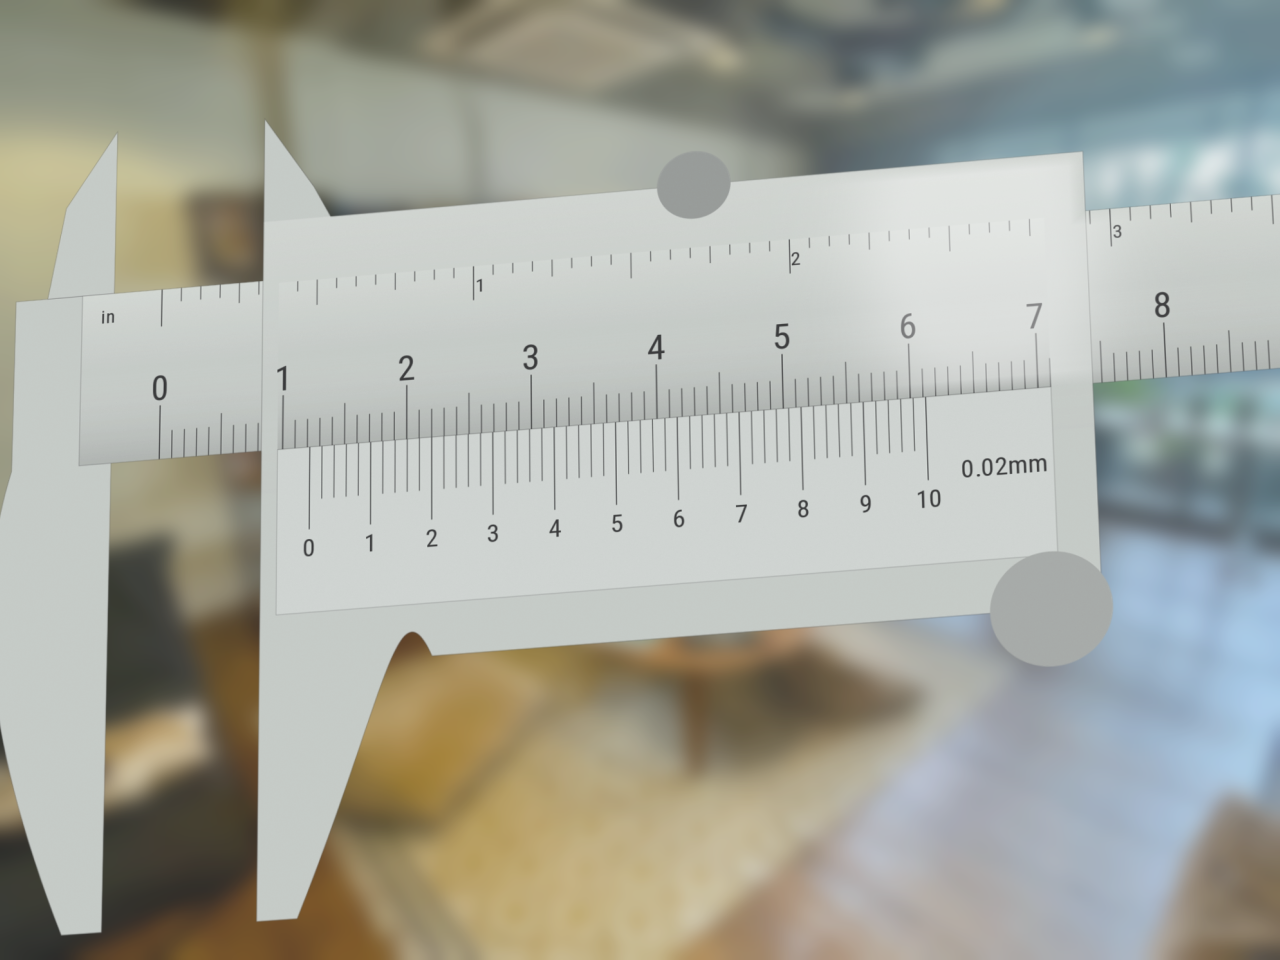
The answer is 12.2 mm
